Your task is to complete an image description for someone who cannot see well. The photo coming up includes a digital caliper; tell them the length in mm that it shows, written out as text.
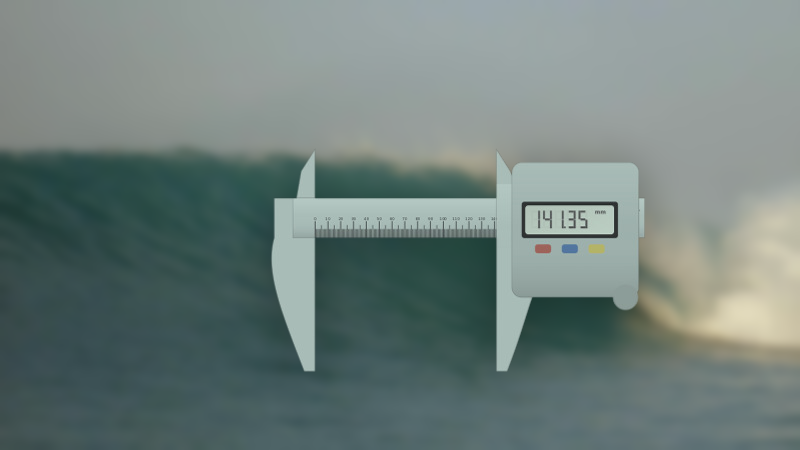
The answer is 141.35 mm
